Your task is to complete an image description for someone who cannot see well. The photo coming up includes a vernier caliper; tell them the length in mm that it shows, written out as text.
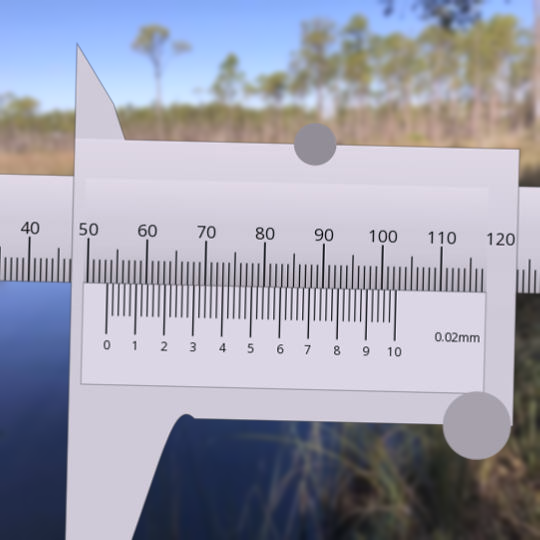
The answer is 53.4 mm
